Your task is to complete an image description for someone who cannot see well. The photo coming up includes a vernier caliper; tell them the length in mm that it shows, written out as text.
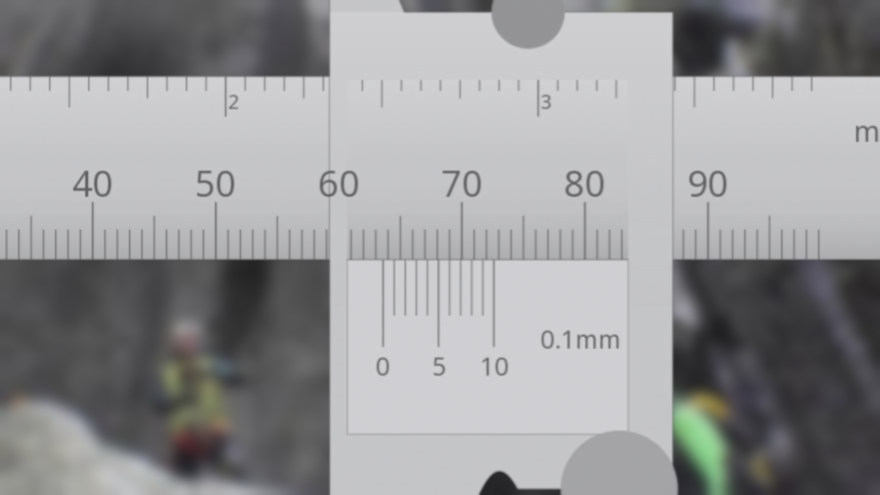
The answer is 63.6 mm
